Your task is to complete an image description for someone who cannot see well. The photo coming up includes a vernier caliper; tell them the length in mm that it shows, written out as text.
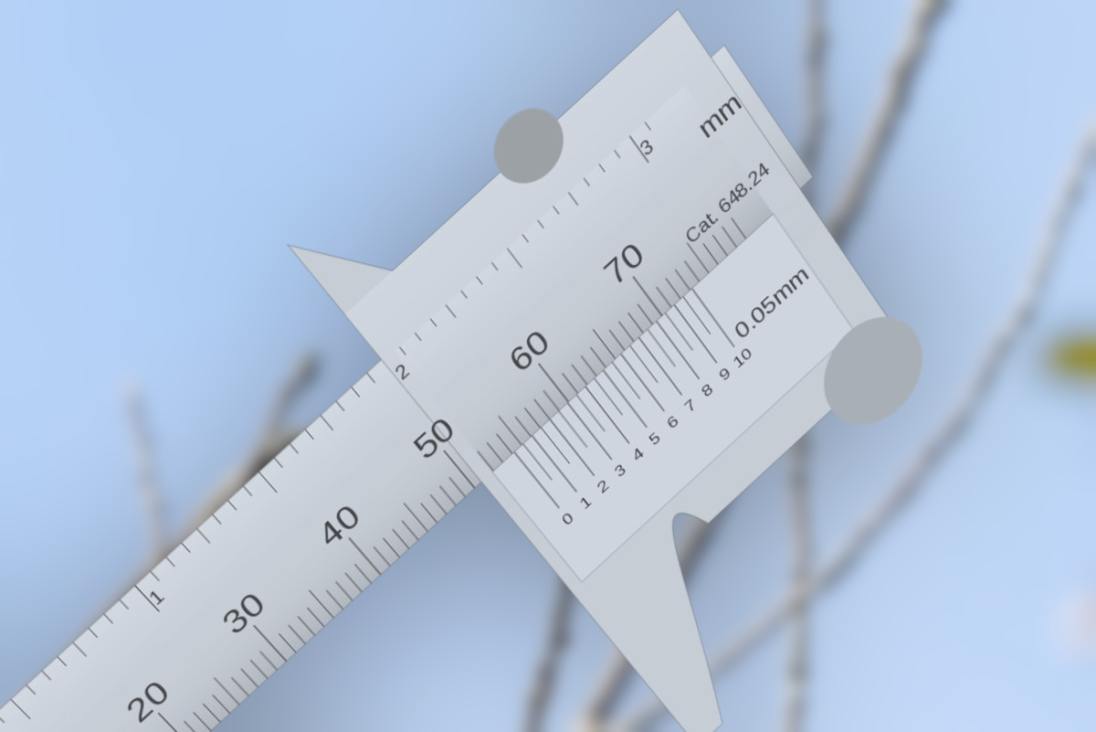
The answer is 54.2 mm
